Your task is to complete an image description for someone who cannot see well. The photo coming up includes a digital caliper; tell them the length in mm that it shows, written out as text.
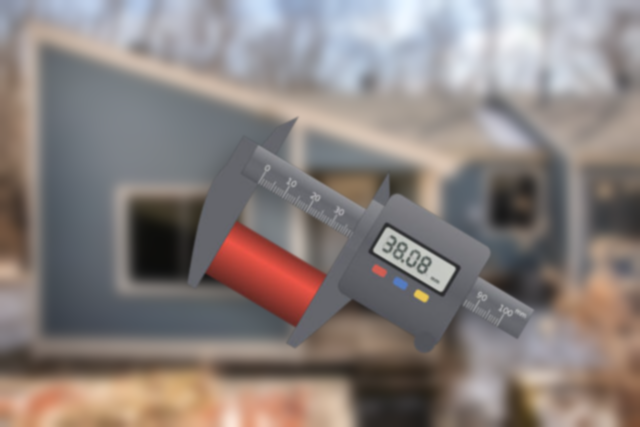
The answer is 38.08 mm
